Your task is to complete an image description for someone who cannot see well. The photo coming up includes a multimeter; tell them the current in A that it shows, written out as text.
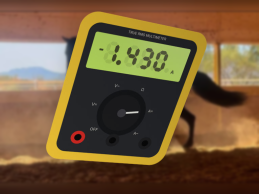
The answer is -1.430 A
